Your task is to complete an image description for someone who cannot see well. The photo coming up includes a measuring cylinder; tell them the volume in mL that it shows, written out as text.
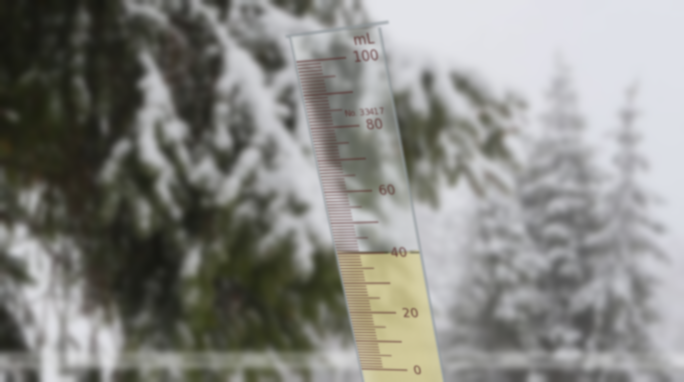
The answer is 40 mL
